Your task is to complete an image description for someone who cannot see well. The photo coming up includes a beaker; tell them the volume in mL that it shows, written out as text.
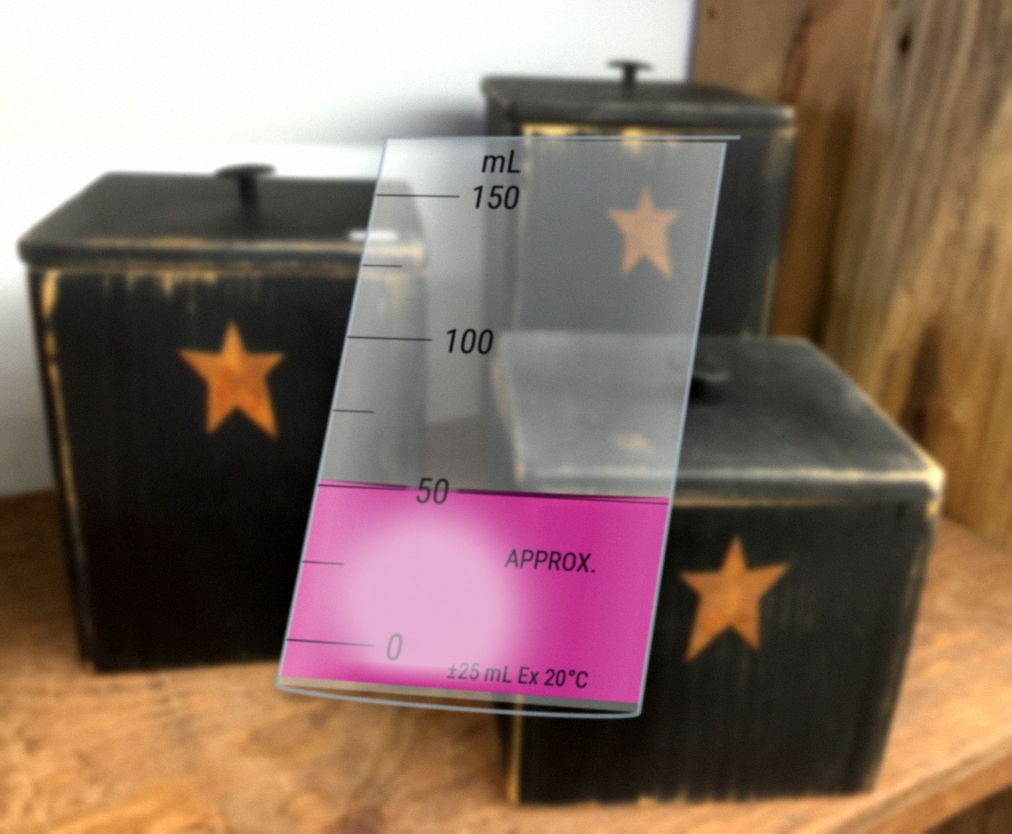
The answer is 50 mL
